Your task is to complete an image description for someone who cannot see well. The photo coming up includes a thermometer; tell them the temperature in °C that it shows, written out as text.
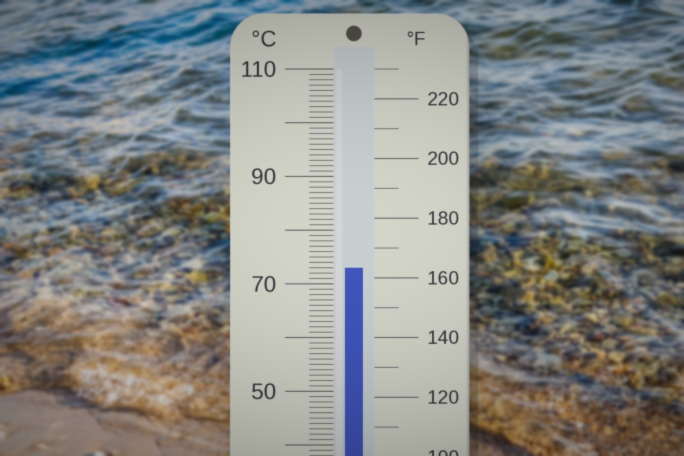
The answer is 73 °C
